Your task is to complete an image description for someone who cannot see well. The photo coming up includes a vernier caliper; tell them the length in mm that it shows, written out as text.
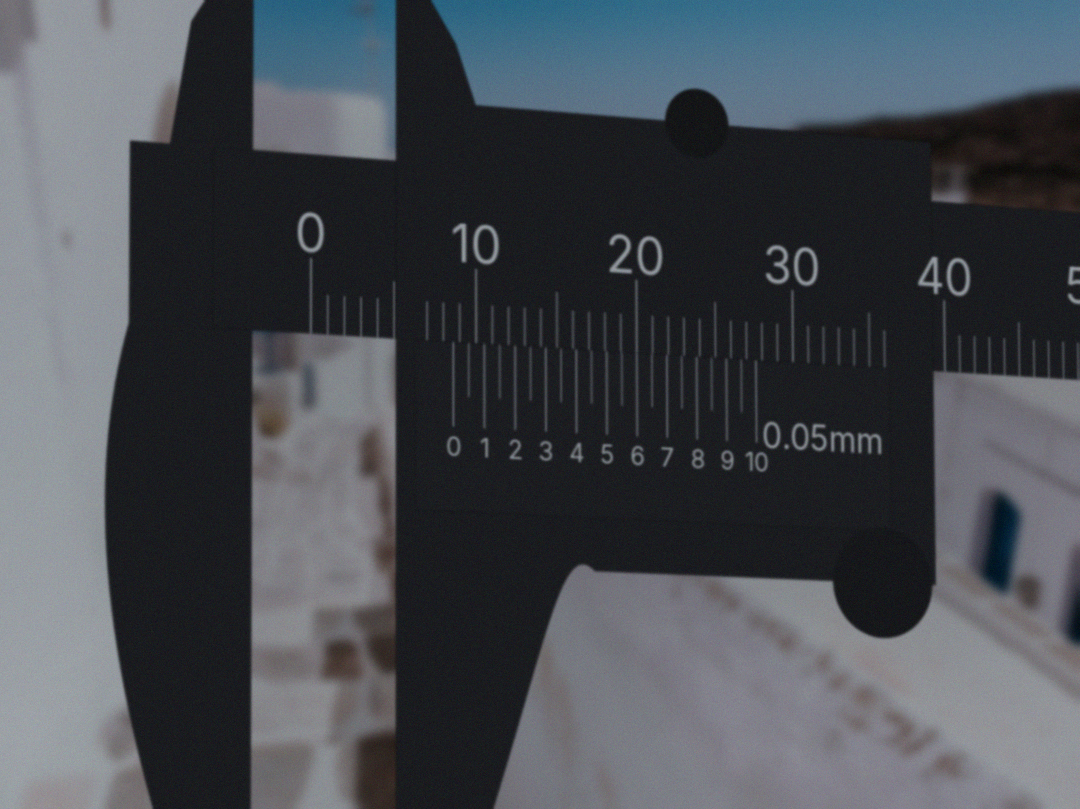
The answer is 8.6 mm
